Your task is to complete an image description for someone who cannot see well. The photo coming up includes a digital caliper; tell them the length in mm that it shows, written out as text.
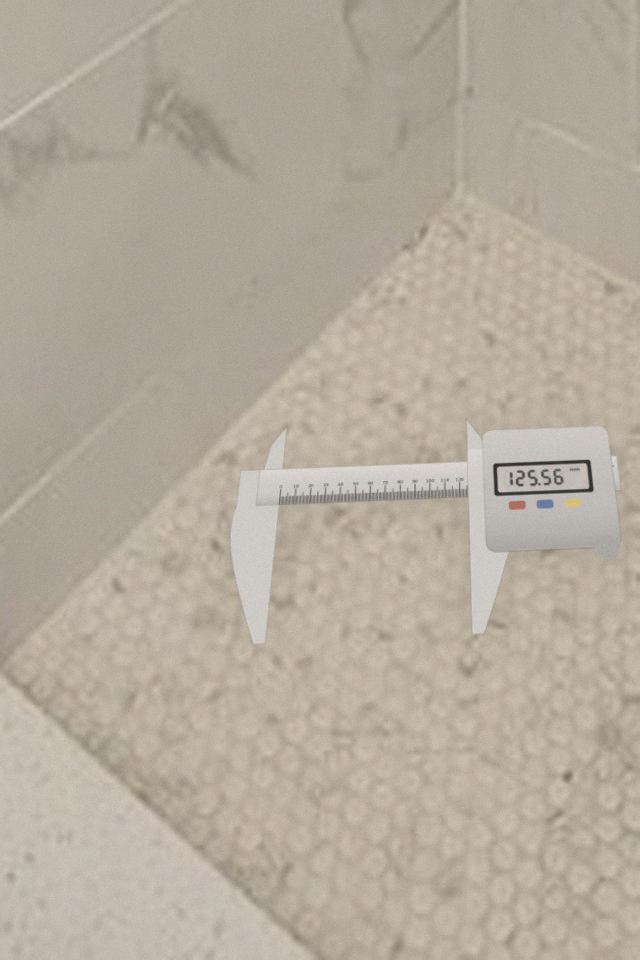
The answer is 125.56 mm
